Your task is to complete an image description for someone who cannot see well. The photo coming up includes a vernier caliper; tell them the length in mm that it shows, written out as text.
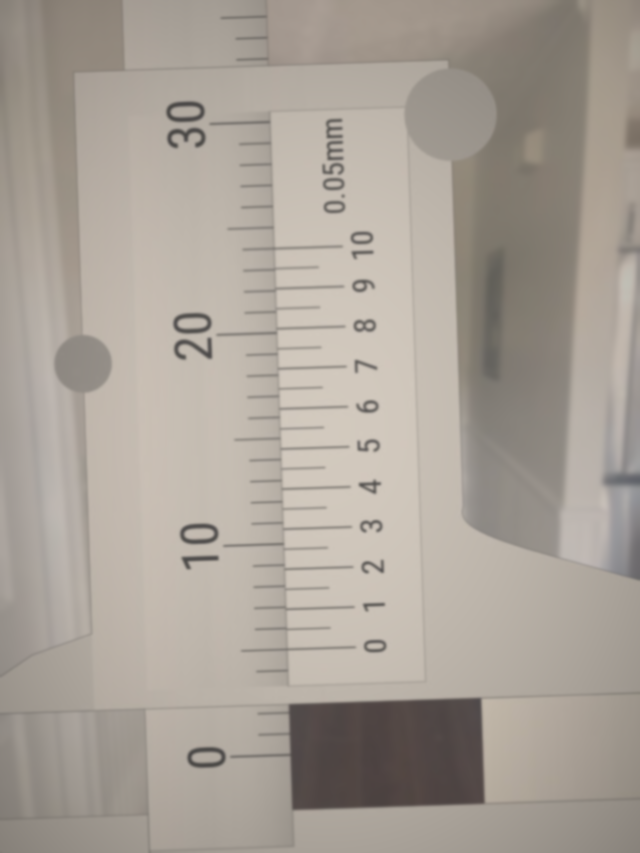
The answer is 5.0 mm
